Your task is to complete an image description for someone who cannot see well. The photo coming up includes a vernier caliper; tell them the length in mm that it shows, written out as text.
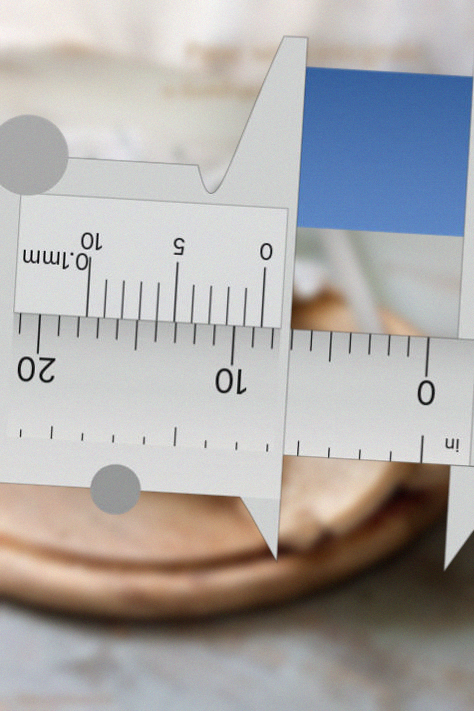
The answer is 8.6 mm
